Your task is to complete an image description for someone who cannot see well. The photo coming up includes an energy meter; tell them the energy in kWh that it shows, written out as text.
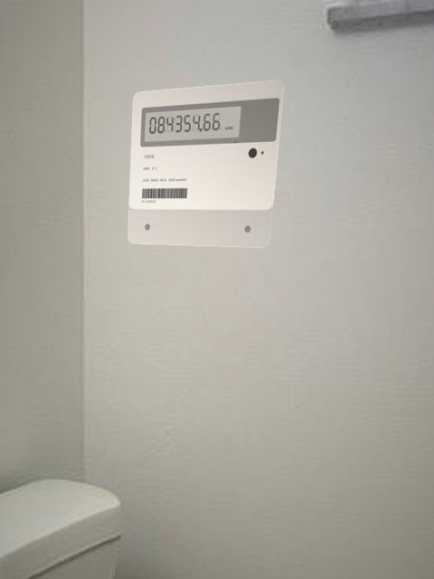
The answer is 84354.66 kWh
